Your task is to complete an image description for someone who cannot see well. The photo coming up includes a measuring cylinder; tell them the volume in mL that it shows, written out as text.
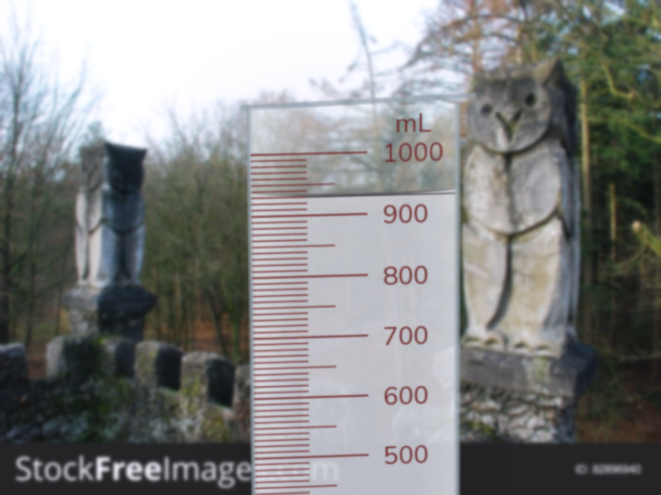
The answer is 930 mL
